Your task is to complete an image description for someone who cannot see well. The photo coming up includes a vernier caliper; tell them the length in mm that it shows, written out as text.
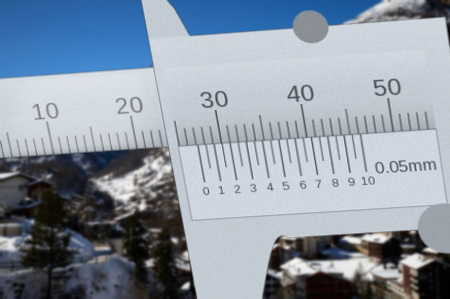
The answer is 27.2 mm
